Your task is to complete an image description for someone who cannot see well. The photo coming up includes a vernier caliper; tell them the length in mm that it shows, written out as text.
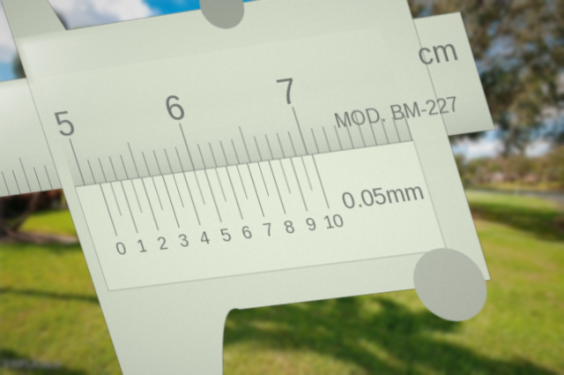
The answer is 51.4 mm
